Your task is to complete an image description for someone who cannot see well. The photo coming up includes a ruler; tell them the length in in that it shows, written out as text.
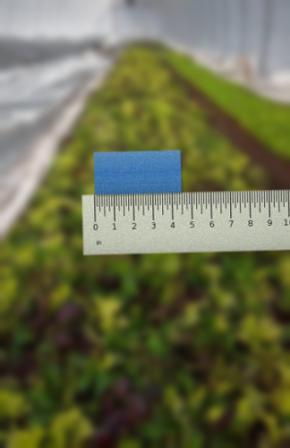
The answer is 4.5 in
